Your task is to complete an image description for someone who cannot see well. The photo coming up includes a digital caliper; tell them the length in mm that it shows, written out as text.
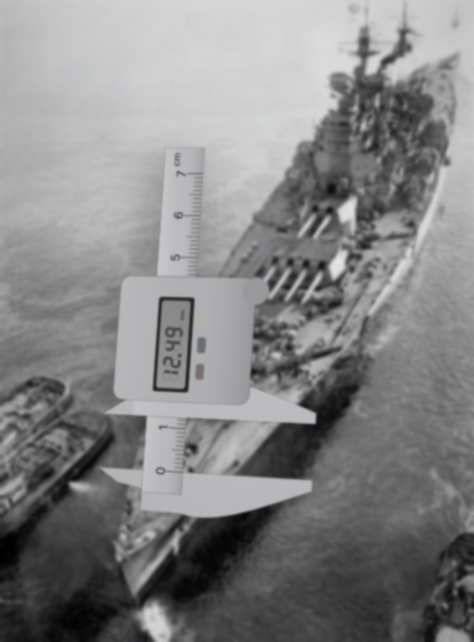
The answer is 12.49 mm
